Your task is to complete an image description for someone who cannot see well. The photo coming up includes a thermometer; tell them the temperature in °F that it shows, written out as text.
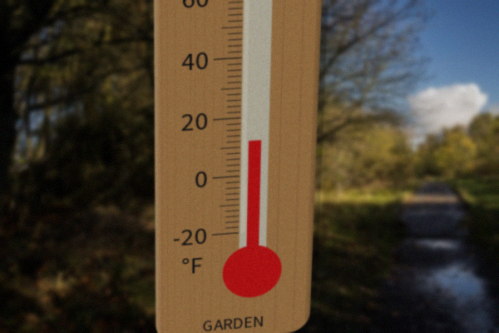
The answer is 12 °F
